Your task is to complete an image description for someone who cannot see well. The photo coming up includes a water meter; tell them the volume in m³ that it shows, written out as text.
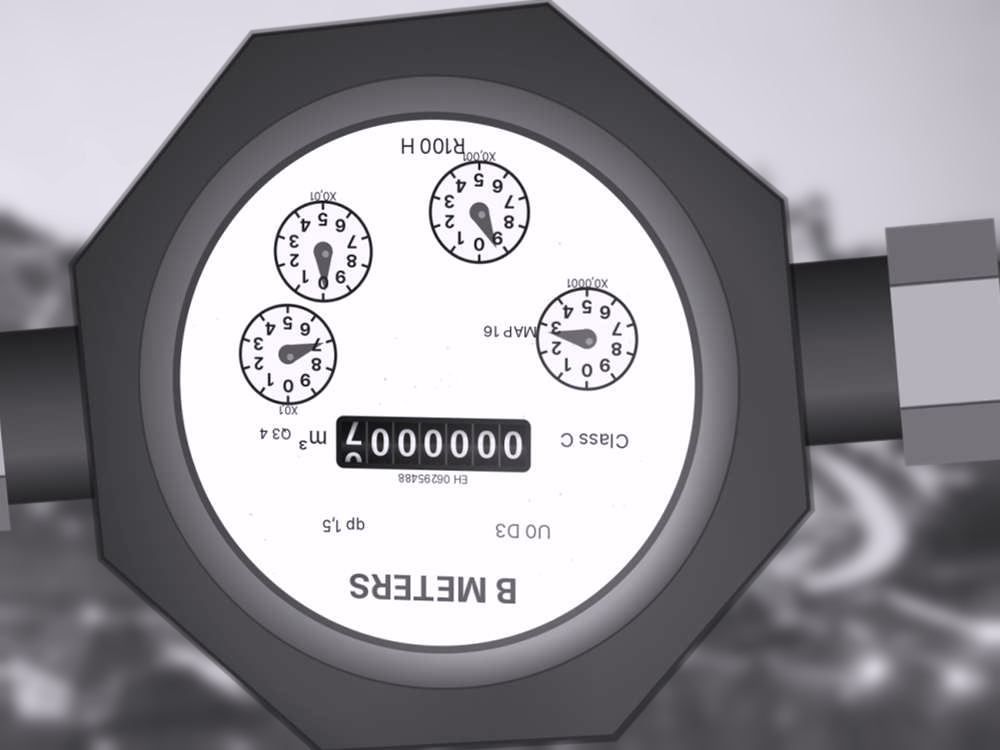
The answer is 6.6992 m³
